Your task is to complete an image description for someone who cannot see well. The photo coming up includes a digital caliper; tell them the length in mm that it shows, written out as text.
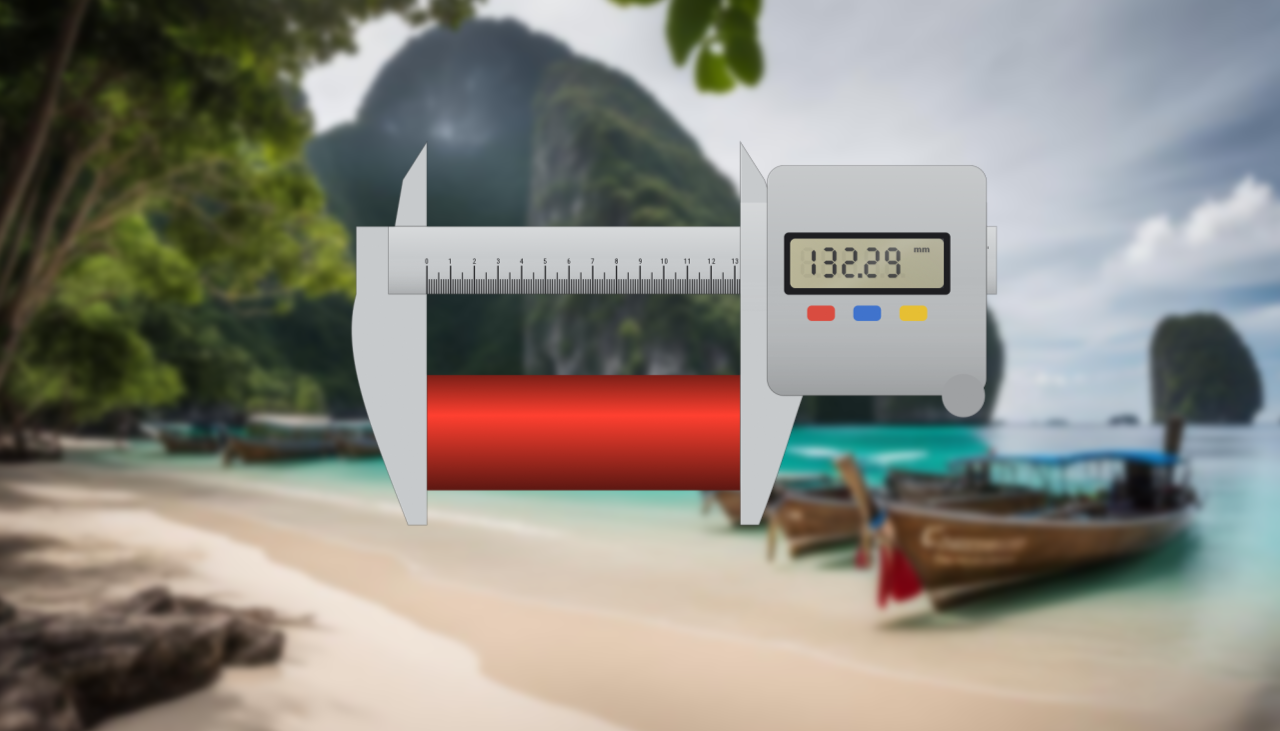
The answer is 132.29 mm
